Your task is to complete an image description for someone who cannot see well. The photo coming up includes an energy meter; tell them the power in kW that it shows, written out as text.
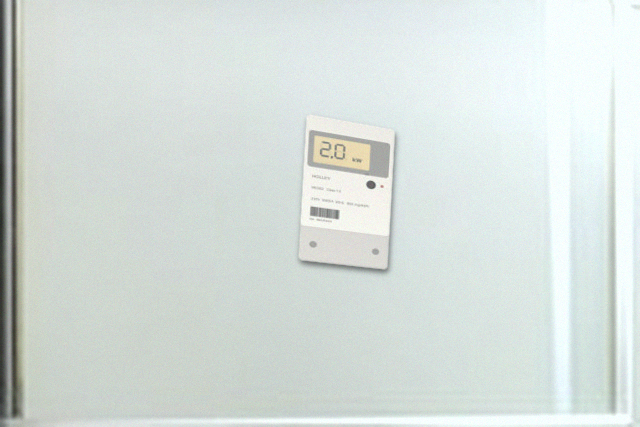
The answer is 2.0 kW
